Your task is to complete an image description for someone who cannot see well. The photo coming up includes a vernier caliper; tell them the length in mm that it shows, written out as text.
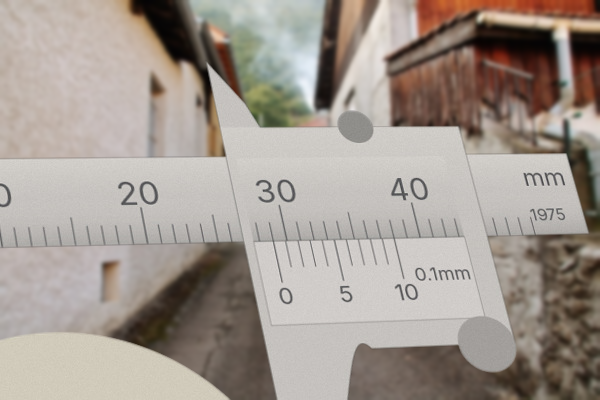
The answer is 29.0 mm
